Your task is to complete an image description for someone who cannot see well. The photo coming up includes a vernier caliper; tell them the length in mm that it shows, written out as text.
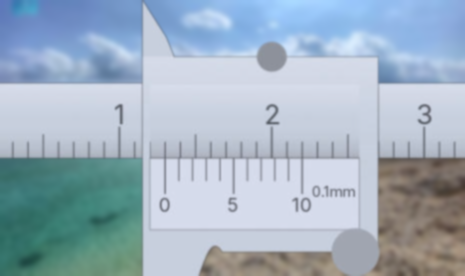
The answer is 13.0 mm
